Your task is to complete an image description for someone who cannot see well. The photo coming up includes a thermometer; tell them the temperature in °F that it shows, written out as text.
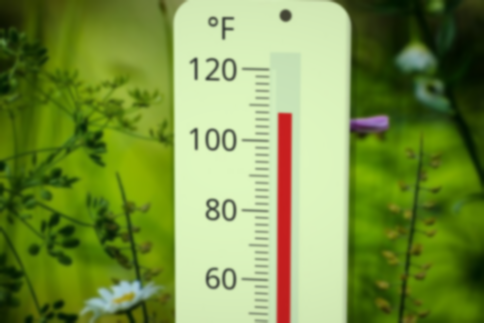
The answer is 108 °F
